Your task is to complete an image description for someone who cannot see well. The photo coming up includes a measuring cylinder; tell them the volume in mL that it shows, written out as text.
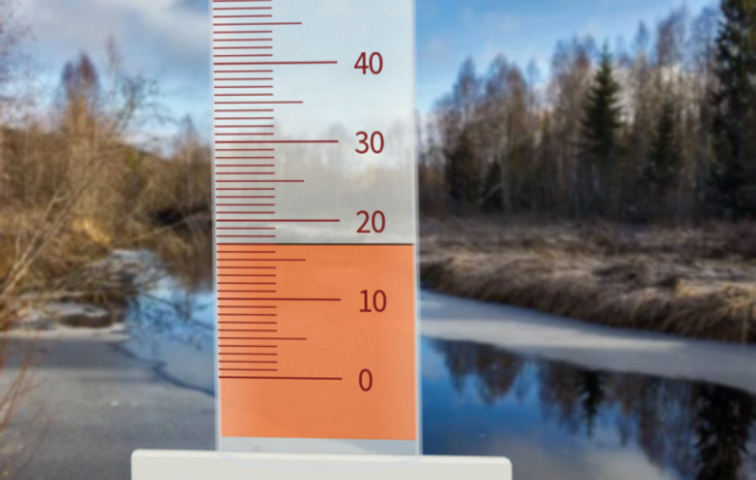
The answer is 17 mL
